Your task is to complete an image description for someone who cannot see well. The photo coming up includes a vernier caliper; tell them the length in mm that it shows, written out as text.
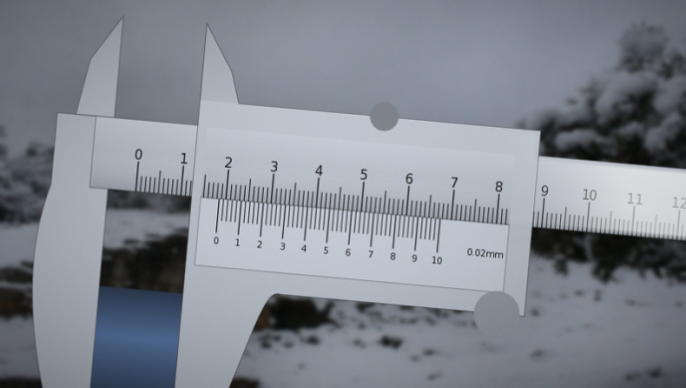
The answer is 18.5 mm
